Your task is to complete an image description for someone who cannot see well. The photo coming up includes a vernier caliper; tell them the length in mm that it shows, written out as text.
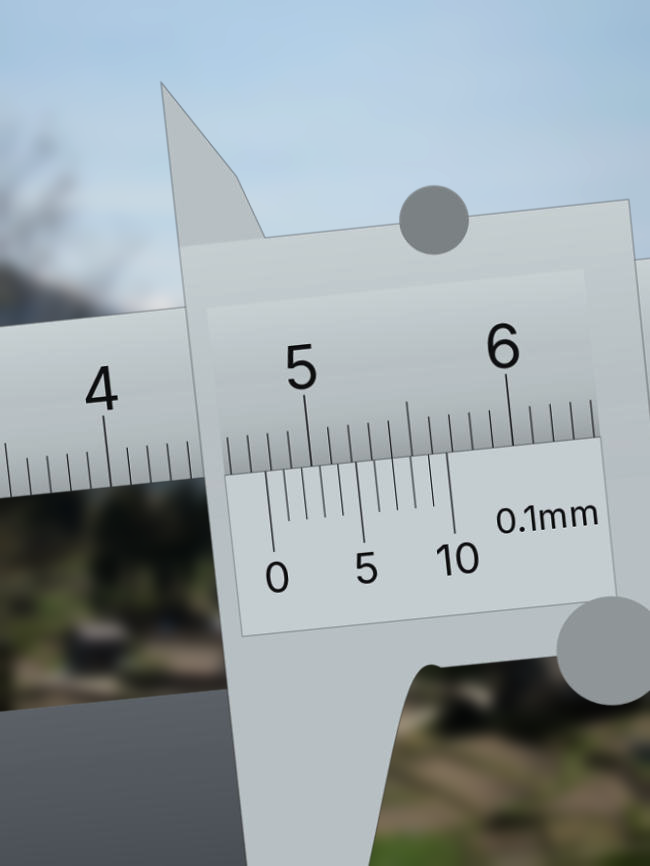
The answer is 47.7 mm
